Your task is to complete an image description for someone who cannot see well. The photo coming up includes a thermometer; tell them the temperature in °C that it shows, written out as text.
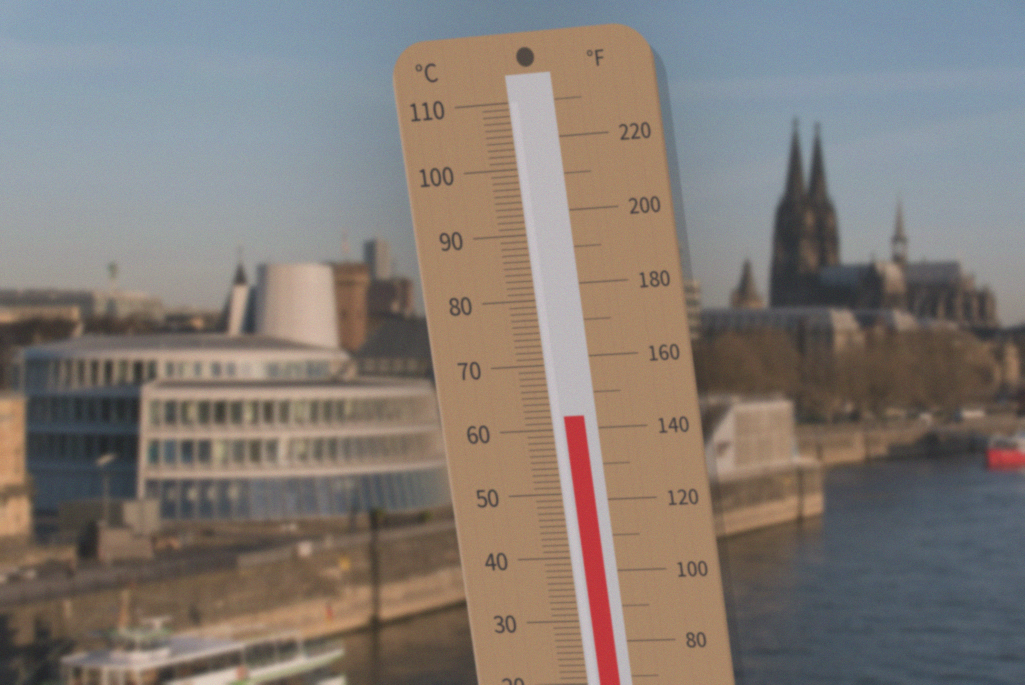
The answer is 62 °C
